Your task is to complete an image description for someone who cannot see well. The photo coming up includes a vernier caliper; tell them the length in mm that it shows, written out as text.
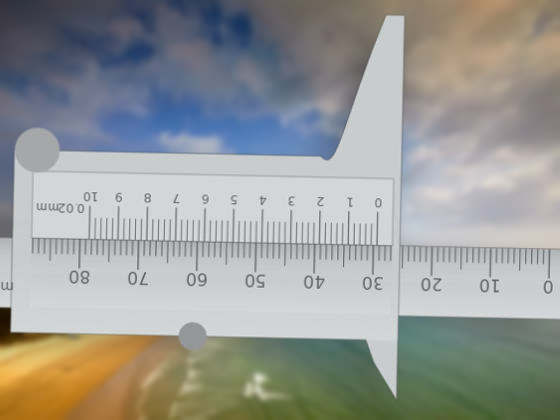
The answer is 29.4 mm
